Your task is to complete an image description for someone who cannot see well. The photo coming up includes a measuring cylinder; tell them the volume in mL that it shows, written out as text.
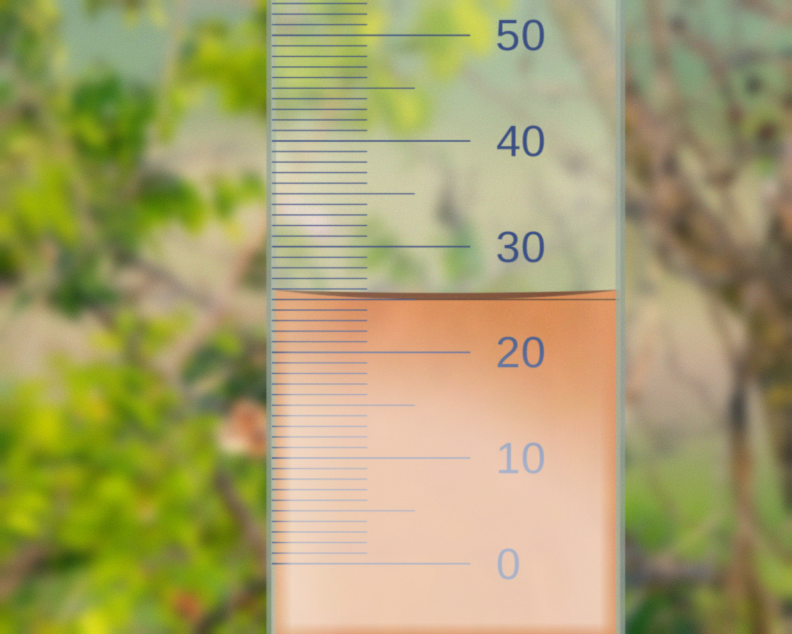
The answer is 25 mL
